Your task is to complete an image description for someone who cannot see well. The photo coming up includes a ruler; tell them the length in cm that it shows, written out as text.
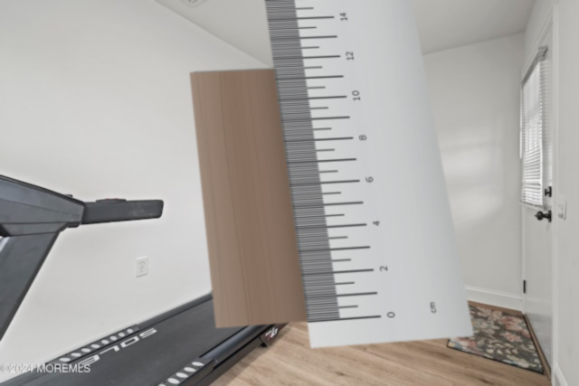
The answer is 11.5 cm
